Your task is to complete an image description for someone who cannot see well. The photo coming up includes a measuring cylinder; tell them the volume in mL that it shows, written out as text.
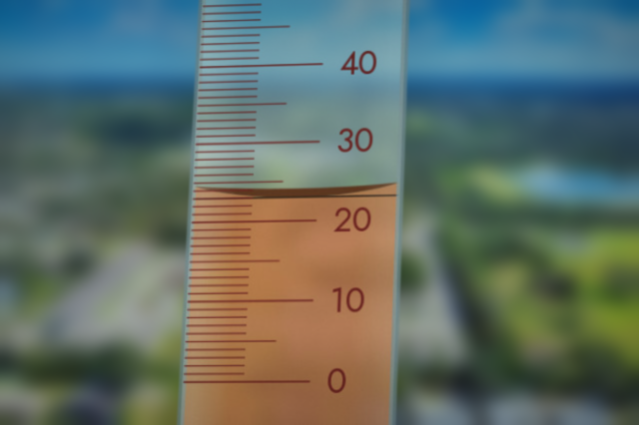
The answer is 23 mL
